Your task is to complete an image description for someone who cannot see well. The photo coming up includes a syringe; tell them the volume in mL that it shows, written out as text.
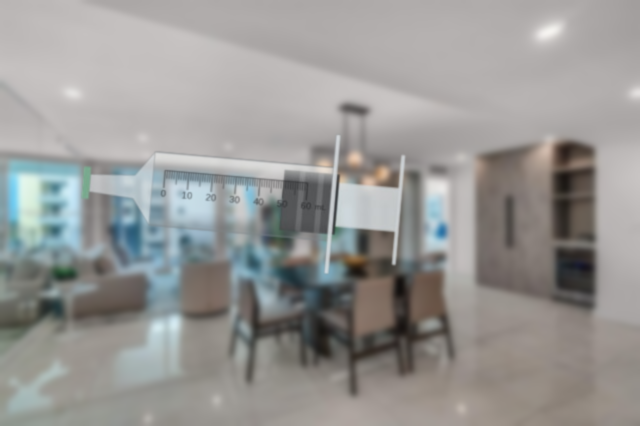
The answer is 50 mL
